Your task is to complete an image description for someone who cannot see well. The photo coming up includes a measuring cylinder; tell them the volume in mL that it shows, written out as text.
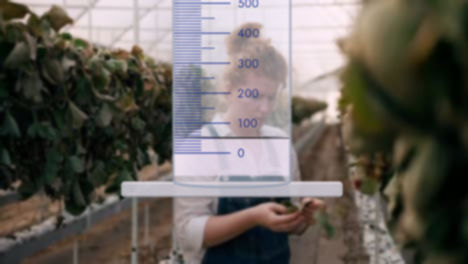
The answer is 50 mL
